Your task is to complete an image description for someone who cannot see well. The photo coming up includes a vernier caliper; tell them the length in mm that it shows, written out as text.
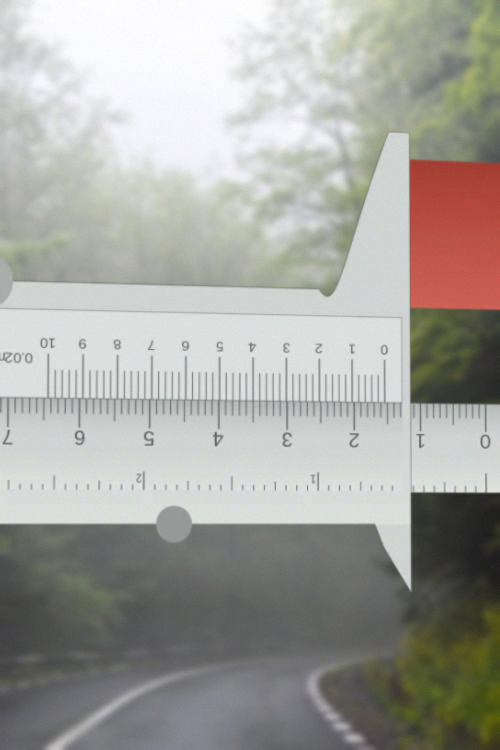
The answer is 15.4 mm
